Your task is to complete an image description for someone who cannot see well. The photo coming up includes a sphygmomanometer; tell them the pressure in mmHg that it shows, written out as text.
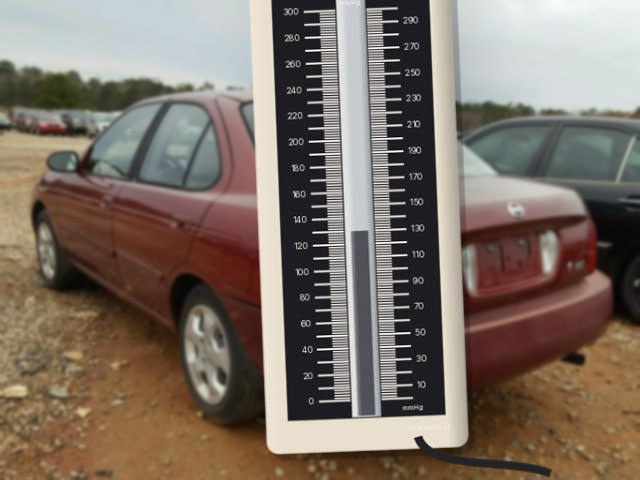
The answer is 130 mmHg
